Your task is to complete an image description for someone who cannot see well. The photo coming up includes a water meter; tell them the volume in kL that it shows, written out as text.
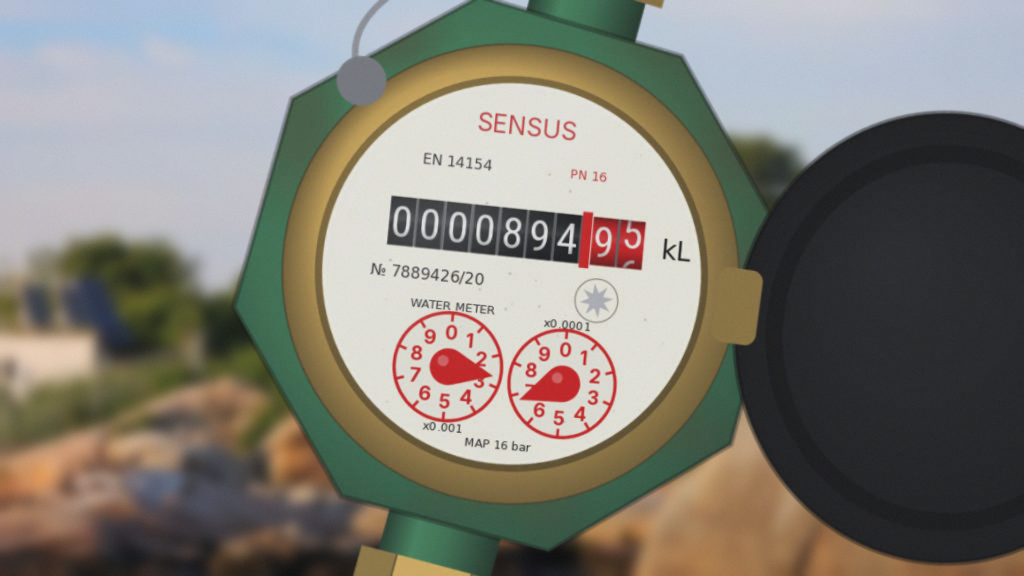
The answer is 894.9526 kL
